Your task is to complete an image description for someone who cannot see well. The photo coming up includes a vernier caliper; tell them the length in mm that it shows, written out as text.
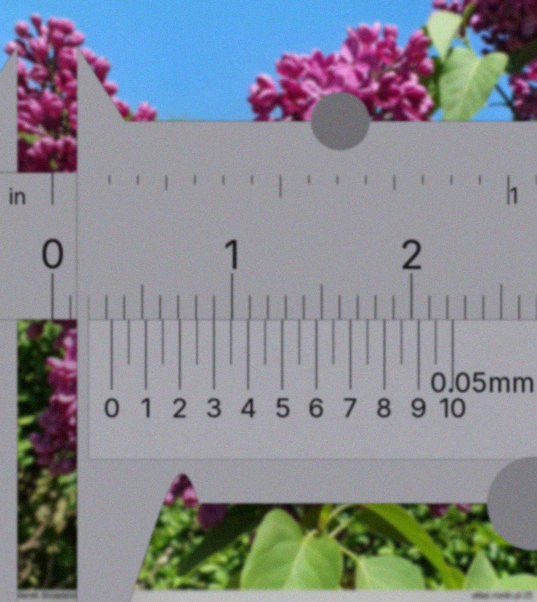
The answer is 3.3 mm
